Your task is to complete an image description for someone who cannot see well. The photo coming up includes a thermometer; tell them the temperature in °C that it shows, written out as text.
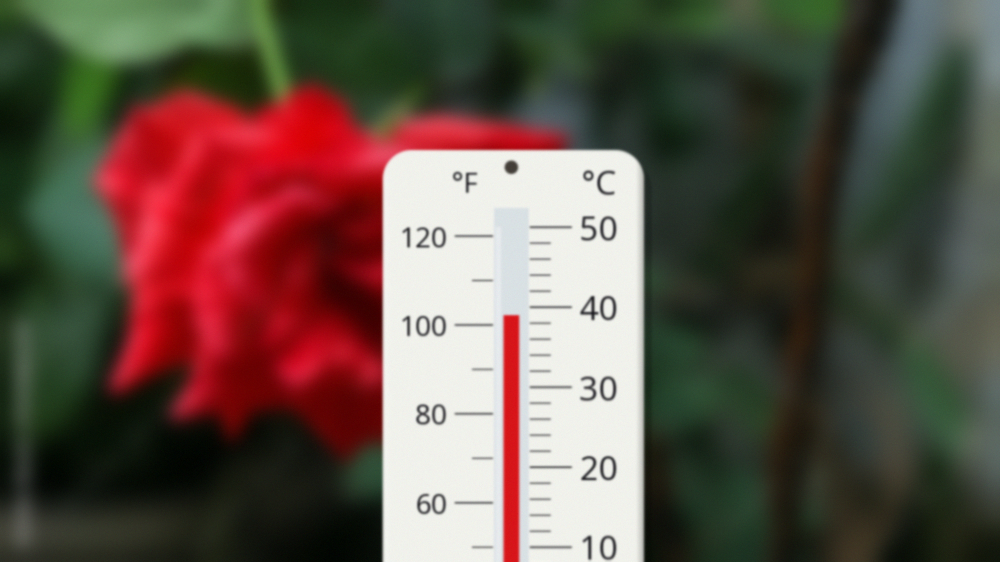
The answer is 39 °C
